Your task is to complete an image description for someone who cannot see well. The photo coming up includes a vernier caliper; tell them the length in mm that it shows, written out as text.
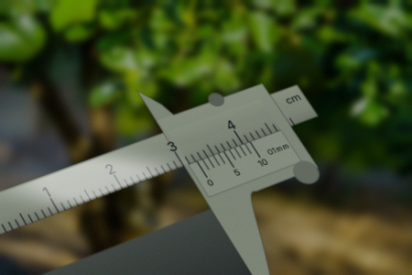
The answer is 32.2 mm
